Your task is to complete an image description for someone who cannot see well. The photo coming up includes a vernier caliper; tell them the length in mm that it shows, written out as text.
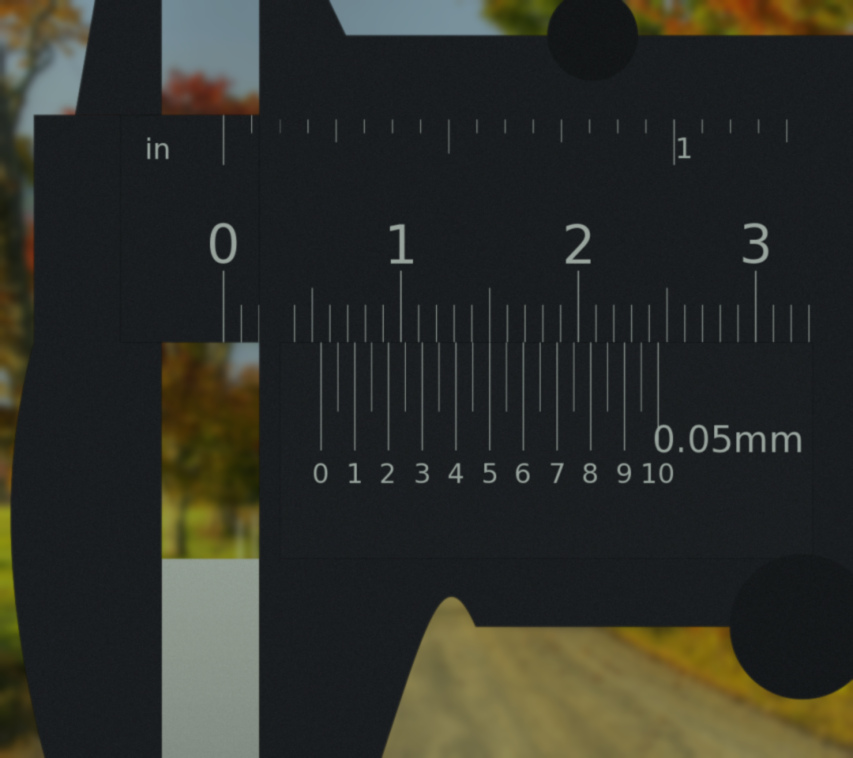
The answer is 5.5 mm
